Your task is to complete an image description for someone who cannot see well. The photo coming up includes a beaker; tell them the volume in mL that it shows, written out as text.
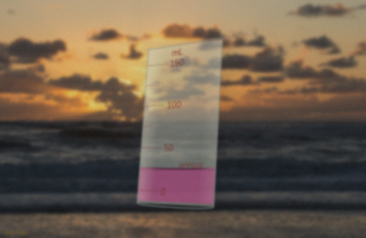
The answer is 25 mL
